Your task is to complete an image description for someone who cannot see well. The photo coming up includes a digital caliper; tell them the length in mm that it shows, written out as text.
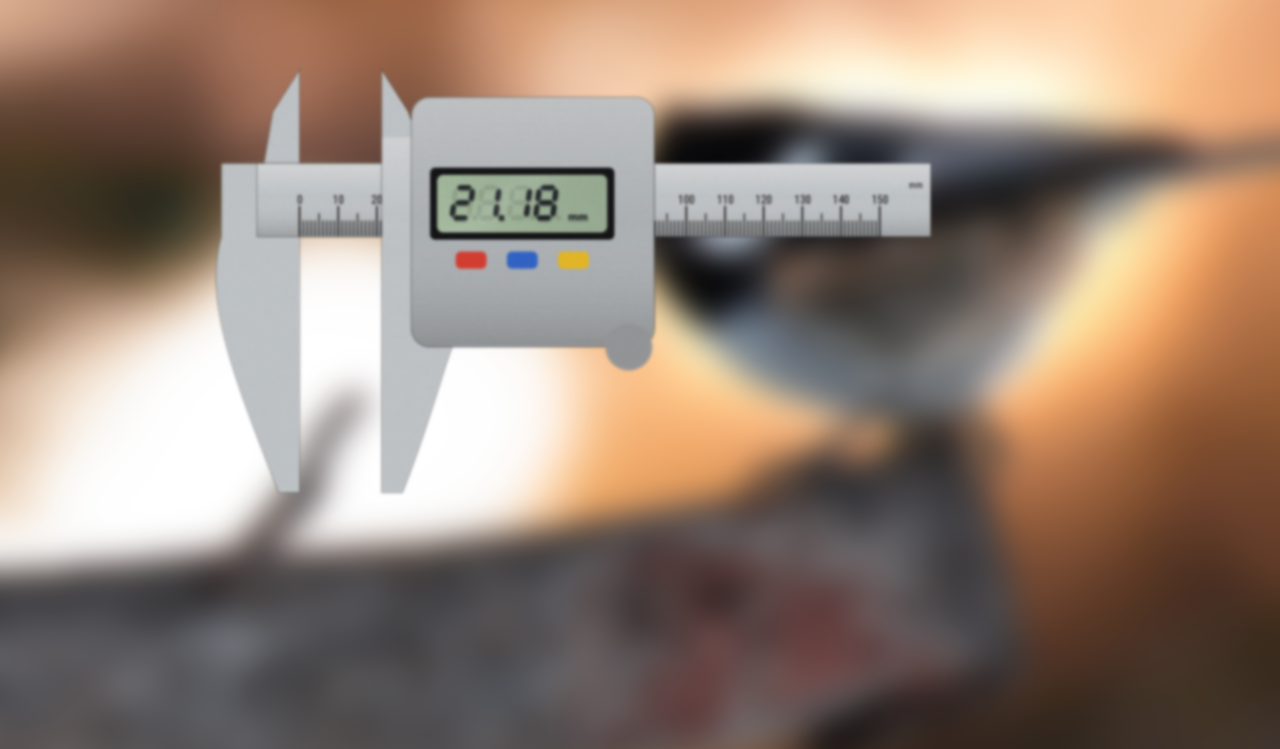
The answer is 21.18 mm
